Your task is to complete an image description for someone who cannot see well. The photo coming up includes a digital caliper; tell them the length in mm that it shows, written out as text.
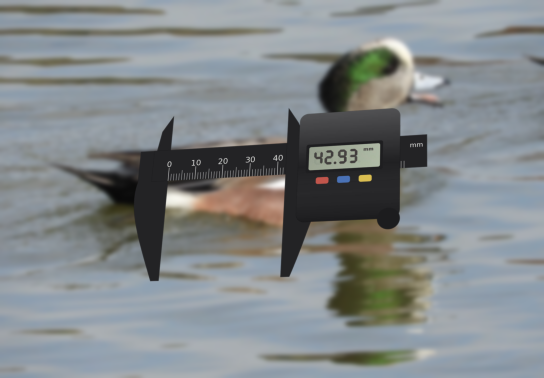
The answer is 42.93 mm
